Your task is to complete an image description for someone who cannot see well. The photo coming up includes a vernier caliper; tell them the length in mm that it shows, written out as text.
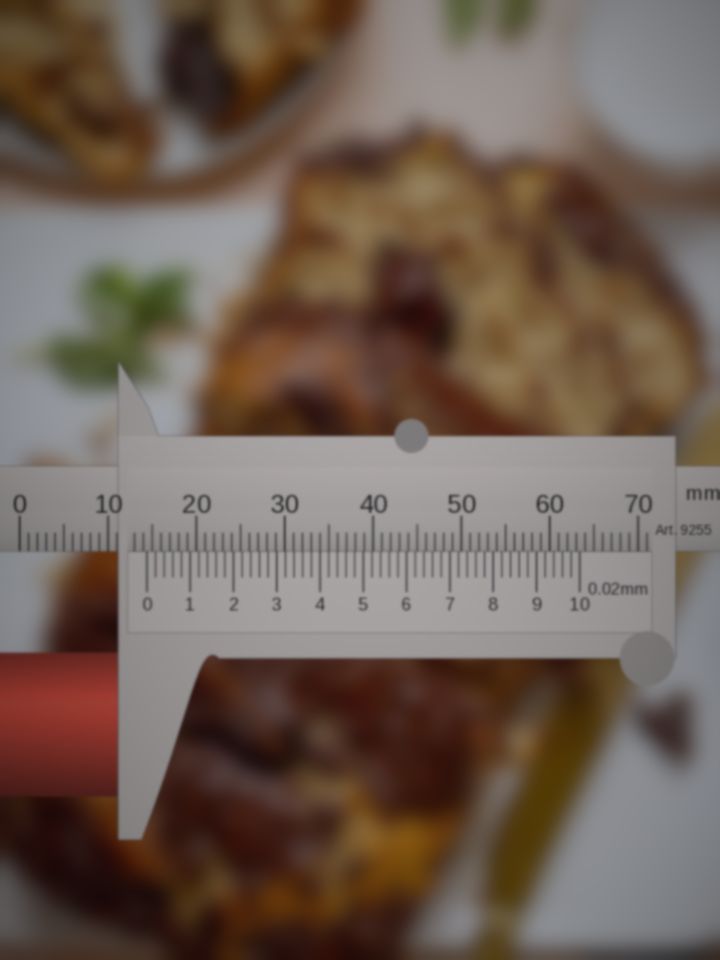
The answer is 14.4 mm
